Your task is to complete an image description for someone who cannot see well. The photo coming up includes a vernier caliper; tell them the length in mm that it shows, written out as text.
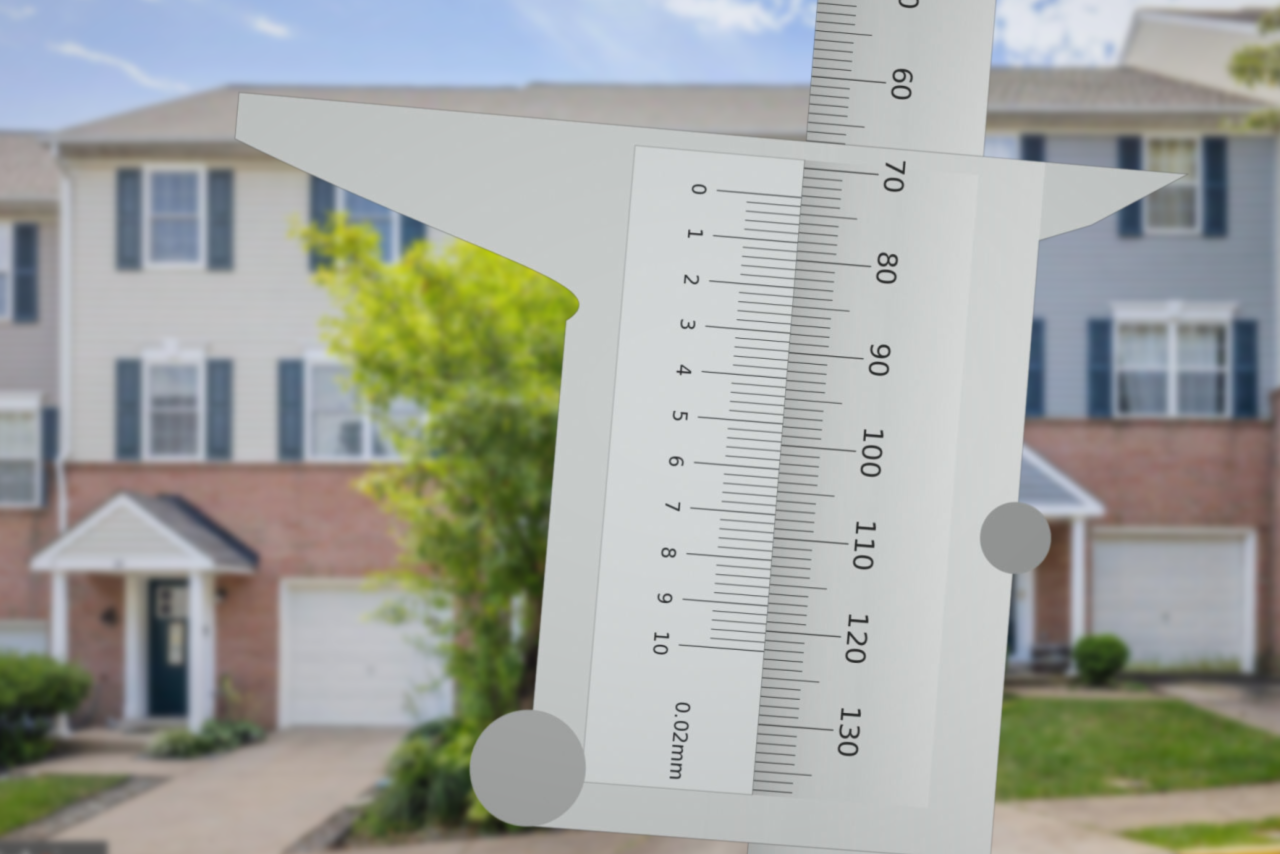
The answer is 73.2 mm
